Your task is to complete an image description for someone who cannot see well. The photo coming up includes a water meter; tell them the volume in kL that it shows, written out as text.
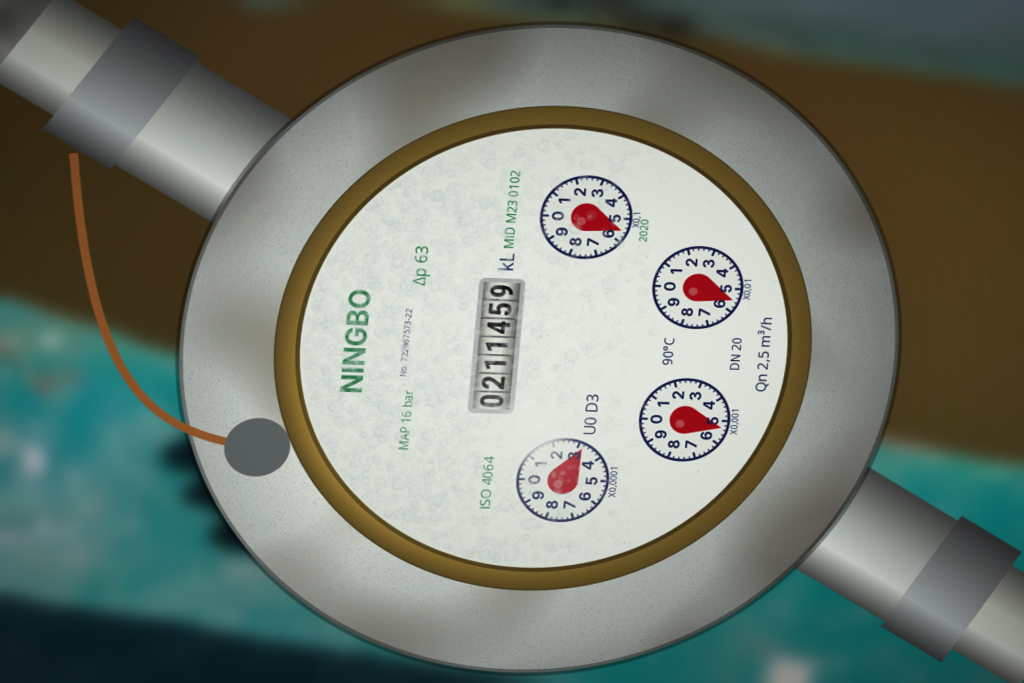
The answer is 211459.5553 kL
